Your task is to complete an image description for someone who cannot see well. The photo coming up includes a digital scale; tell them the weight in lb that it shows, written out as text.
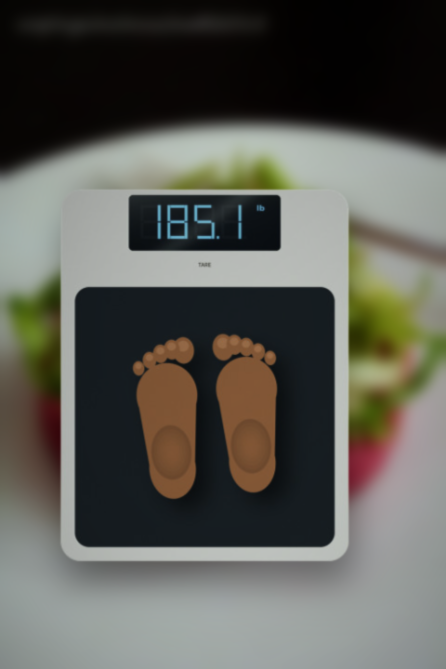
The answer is 185.1 lb
